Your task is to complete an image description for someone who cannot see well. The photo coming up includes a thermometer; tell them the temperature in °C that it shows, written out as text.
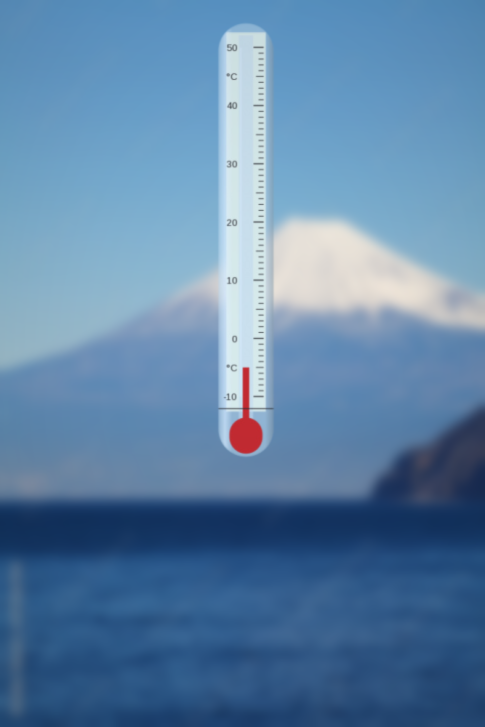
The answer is -5 °C
